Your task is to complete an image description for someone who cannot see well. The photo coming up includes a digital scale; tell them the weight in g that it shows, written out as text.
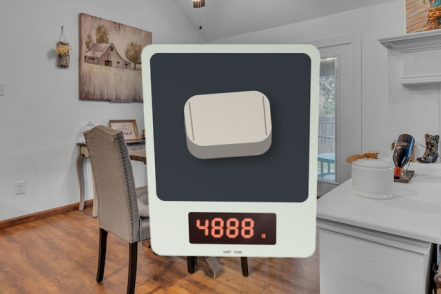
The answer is 4888 g
